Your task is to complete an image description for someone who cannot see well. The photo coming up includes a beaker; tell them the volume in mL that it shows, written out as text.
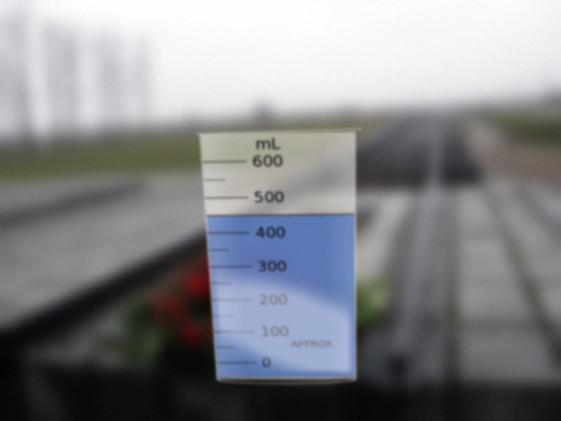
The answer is 450 mL
